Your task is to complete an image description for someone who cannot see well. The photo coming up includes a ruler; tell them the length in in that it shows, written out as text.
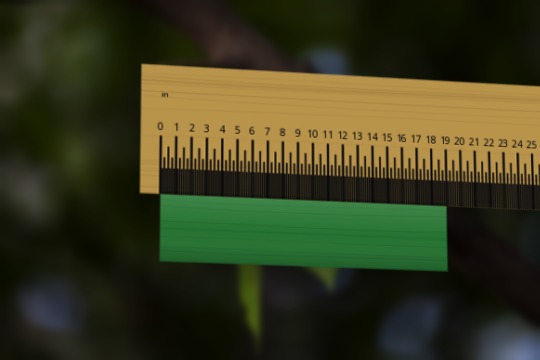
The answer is 19 in
